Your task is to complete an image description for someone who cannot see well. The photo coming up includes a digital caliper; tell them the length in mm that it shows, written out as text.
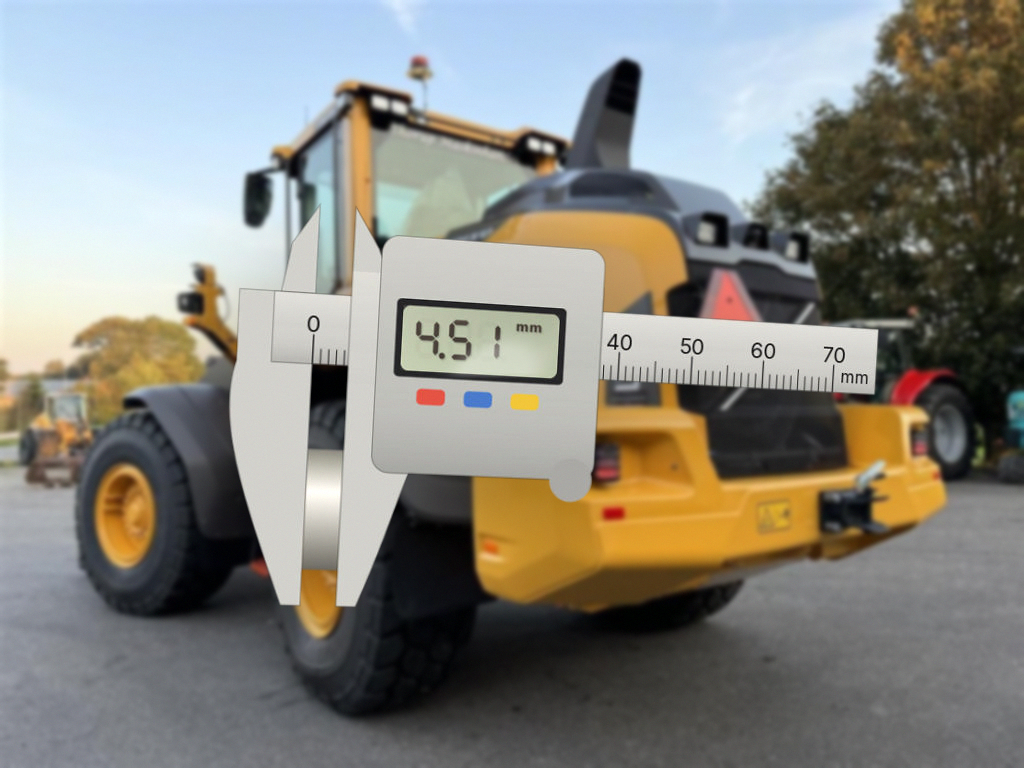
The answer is 4.51 mm
